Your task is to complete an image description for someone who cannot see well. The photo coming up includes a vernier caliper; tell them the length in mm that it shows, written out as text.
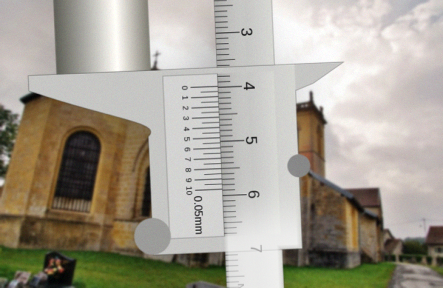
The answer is 39.8 mm
